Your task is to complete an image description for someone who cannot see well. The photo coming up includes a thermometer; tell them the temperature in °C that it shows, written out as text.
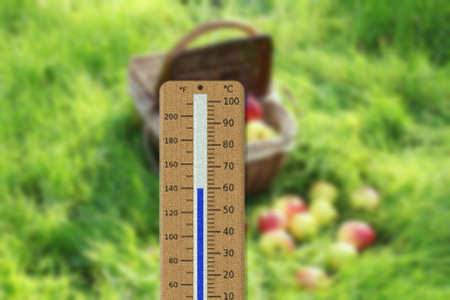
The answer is 60 °C
